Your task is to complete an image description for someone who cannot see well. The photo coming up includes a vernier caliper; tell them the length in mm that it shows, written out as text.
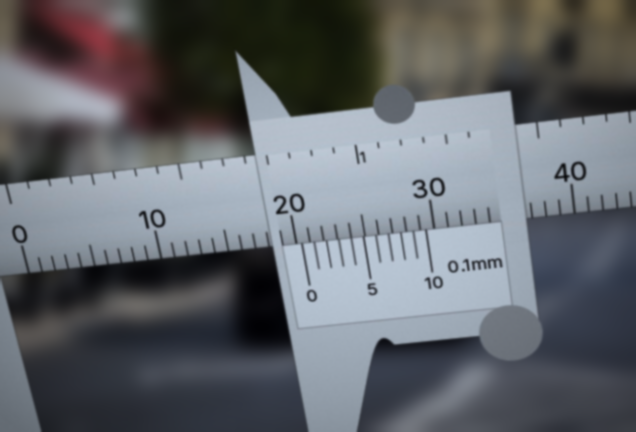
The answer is 20.4 mm
